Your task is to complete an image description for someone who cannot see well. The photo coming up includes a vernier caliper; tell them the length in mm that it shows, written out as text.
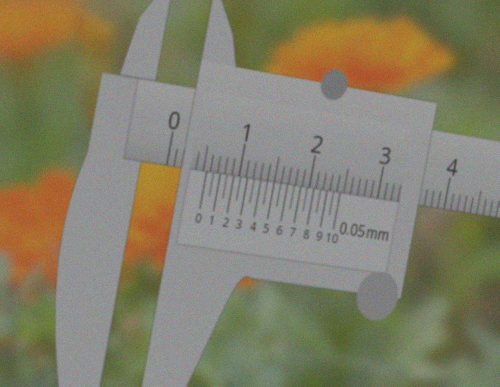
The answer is 5.5 mm
